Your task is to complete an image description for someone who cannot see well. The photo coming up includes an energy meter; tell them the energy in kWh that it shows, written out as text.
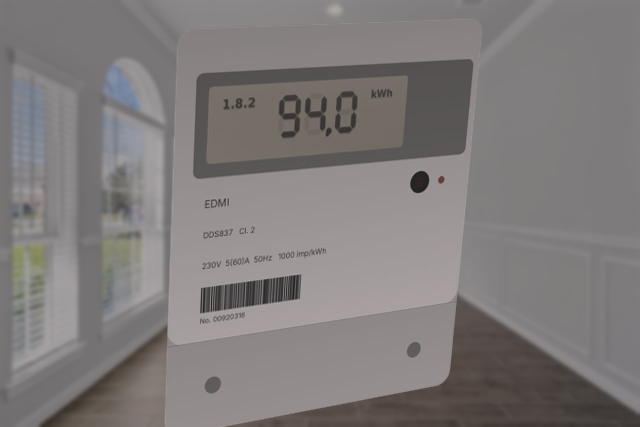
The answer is 94.0 kWh
